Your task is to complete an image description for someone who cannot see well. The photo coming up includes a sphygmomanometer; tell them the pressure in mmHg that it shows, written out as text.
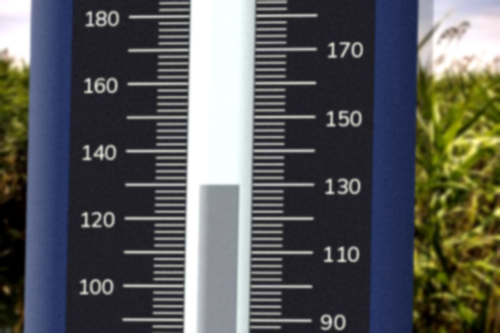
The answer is 130 mmHg
